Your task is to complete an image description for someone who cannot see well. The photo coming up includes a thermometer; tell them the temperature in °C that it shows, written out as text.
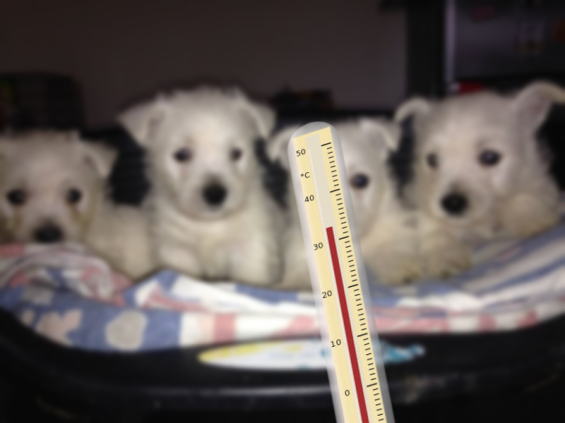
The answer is 33 °C
